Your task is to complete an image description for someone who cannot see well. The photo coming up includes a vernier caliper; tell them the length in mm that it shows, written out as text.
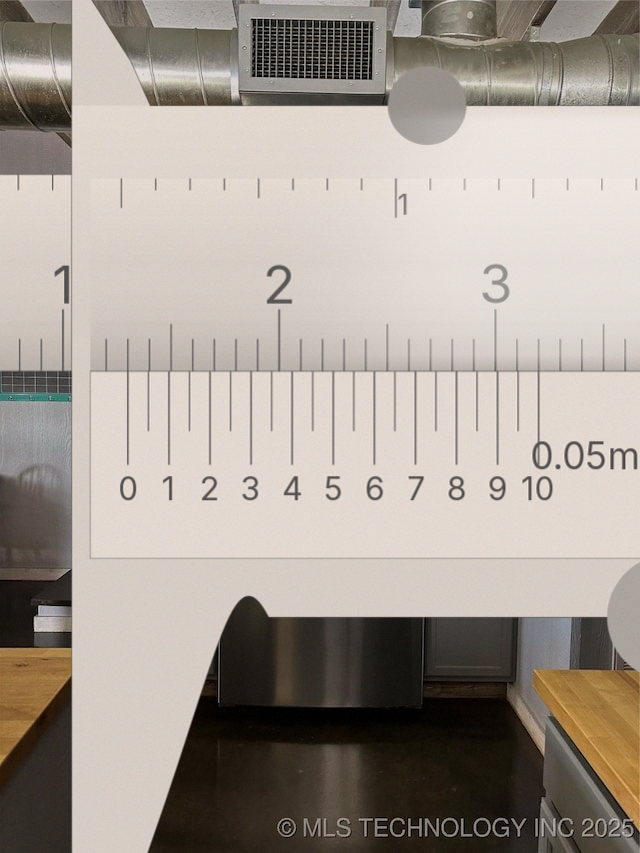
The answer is 13.0 mm
